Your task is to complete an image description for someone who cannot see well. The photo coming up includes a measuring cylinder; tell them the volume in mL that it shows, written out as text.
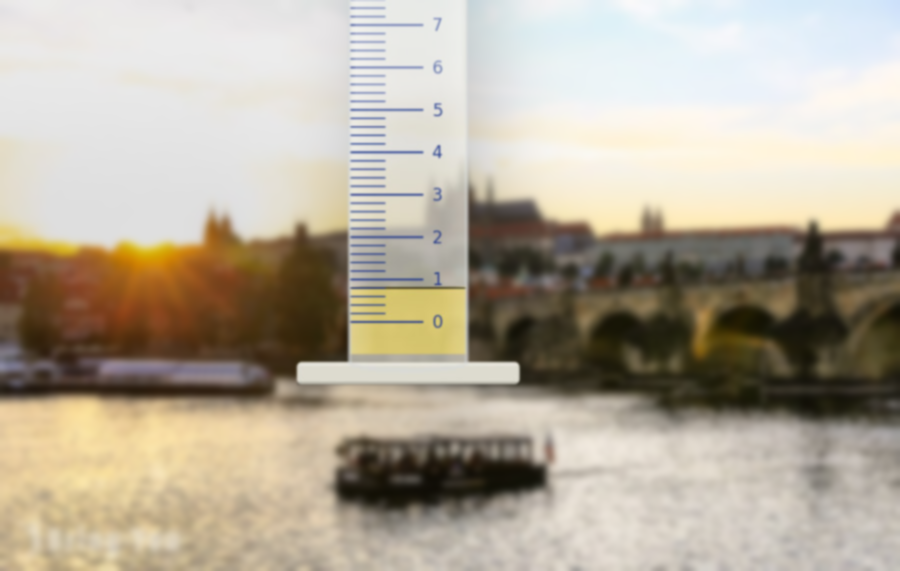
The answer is 0.8 mL
